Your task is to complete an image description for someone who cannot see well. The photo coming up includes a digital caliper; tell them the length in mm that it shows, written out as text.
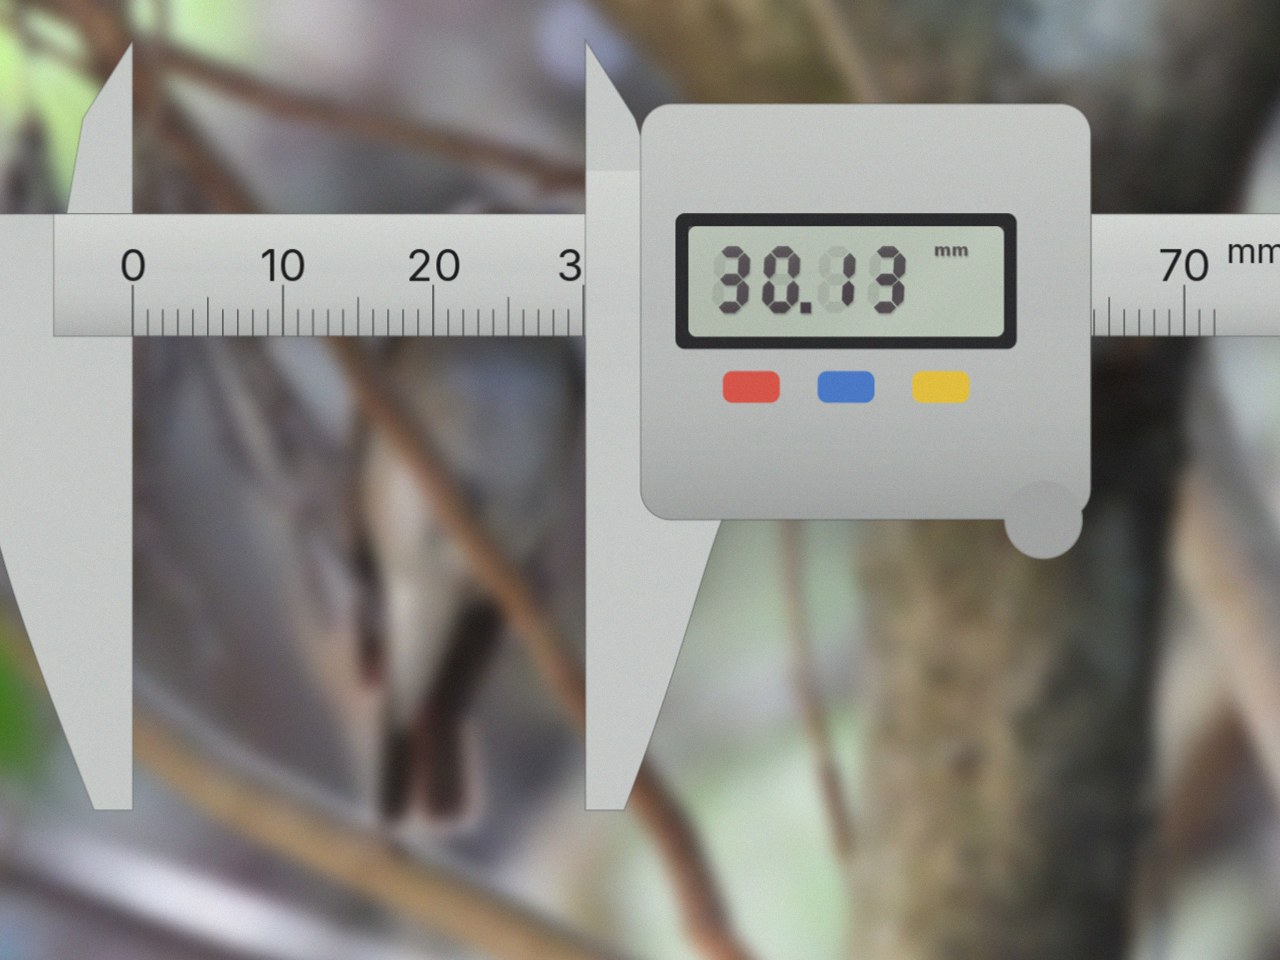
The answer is 30.13 mm
